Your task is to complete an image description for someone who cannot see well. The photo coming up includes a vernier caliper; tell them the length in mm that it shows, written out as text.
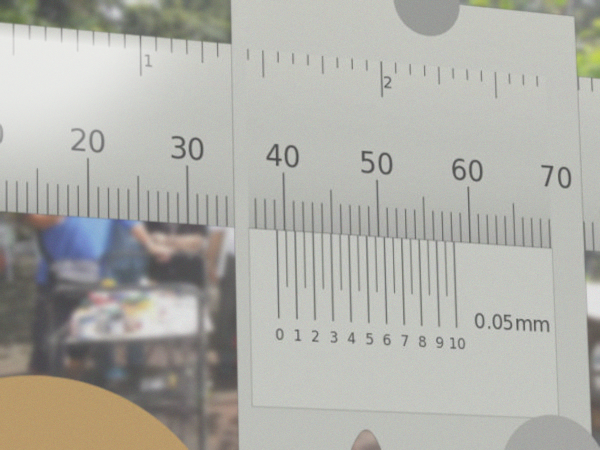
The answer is 39.2 mm
